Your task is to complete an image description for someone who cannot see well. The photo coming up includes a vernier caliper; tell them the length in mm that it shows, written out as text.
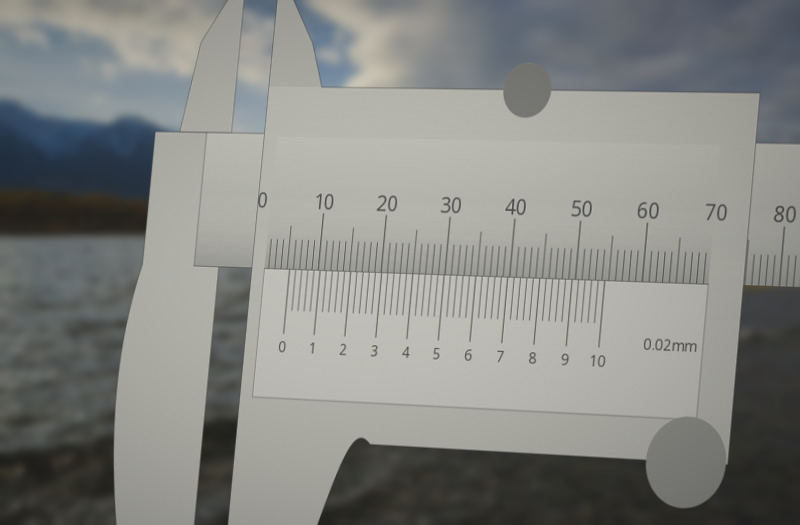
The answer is 5.4 mm
